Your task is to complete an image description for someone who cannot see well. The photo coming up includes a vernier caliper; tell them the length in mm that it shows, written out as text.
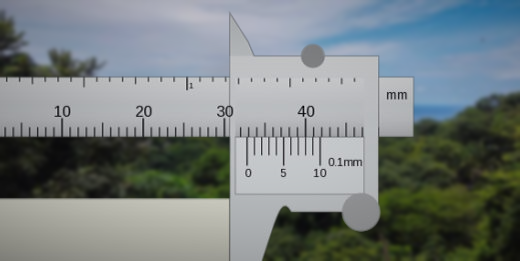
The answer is 32.8 mm
